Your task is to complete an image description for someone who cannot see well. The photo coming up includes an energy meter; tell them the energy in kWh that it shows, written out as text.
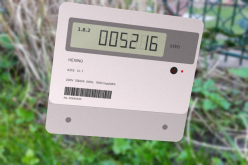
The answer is 5216 kWh
